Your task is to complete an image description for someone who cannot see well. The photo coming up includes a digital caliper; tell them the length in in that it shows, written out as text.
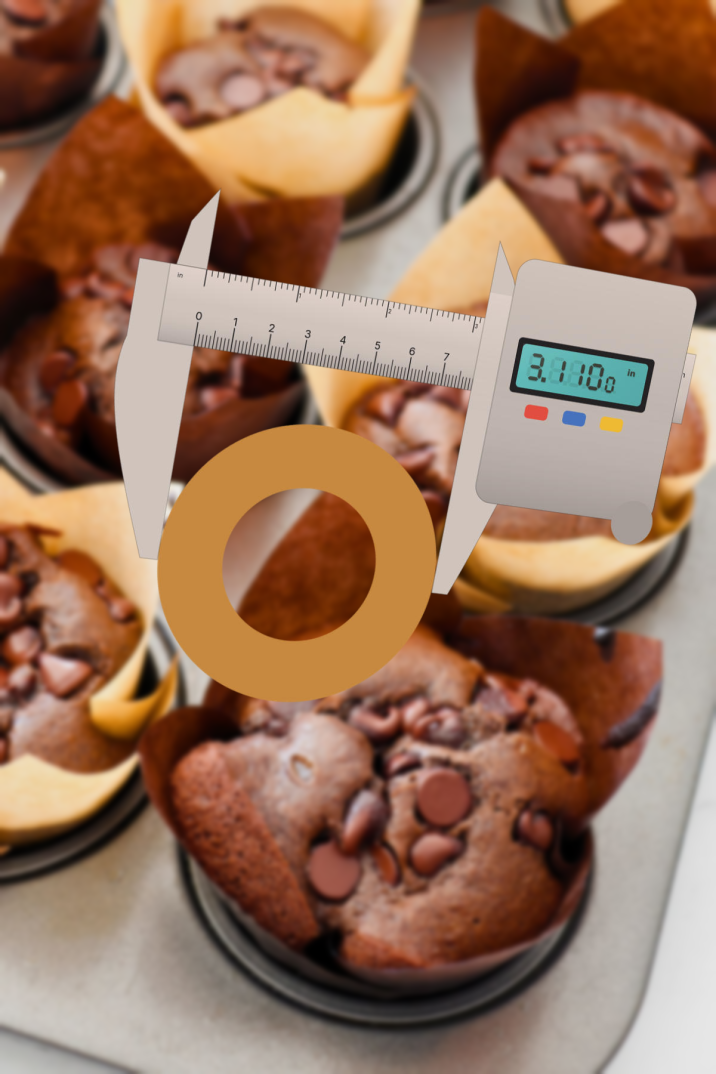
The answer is 3.1100 in
